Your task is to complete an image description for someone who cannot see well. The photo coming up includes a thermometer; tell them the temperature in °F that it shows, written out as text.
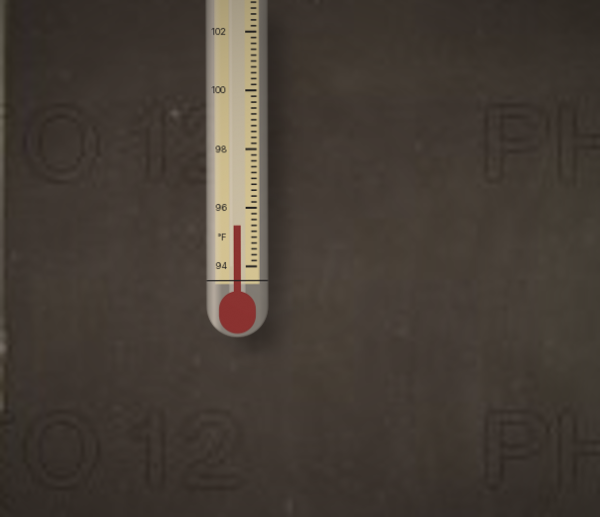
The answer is 95.4 °F
